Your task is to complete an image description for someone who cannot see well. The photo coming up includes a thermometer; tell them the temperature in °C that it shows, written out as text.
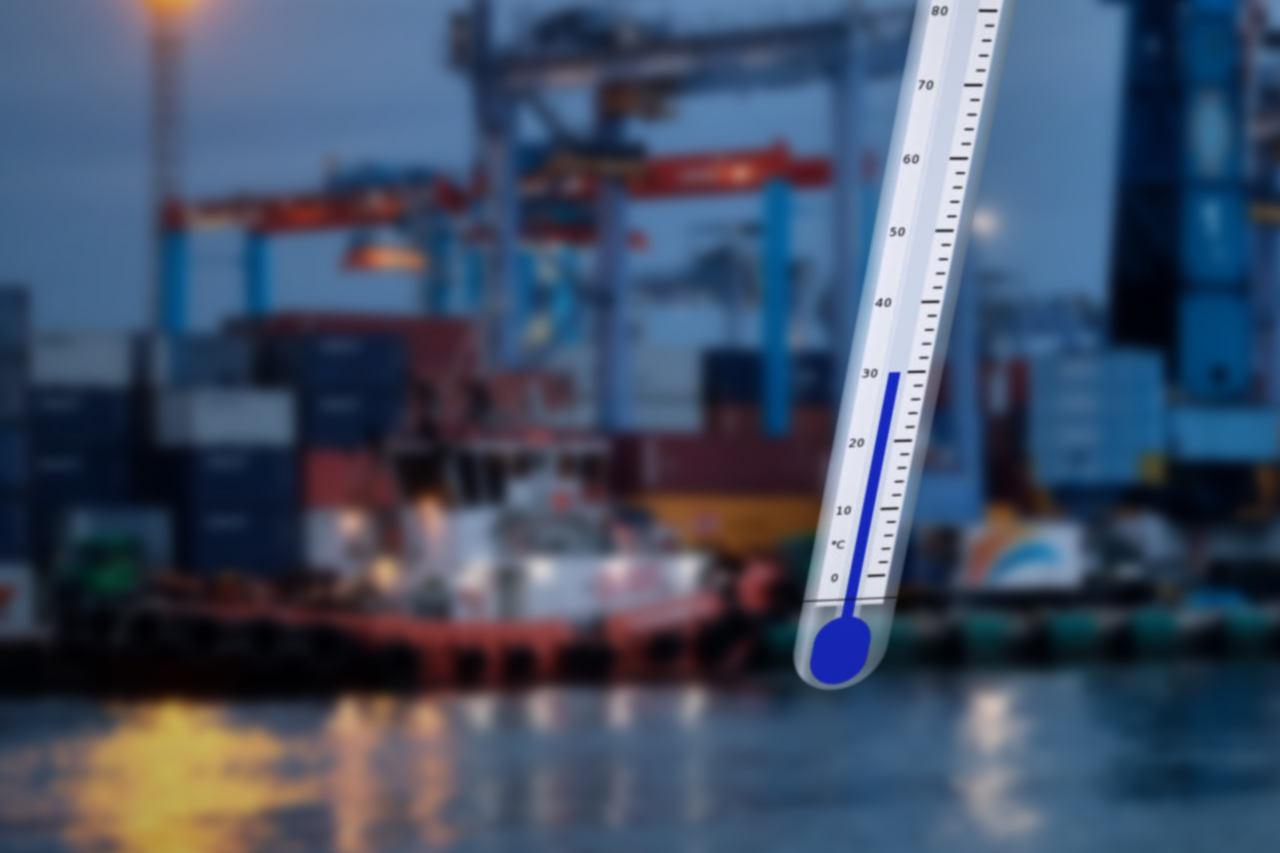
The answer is 30 °C
